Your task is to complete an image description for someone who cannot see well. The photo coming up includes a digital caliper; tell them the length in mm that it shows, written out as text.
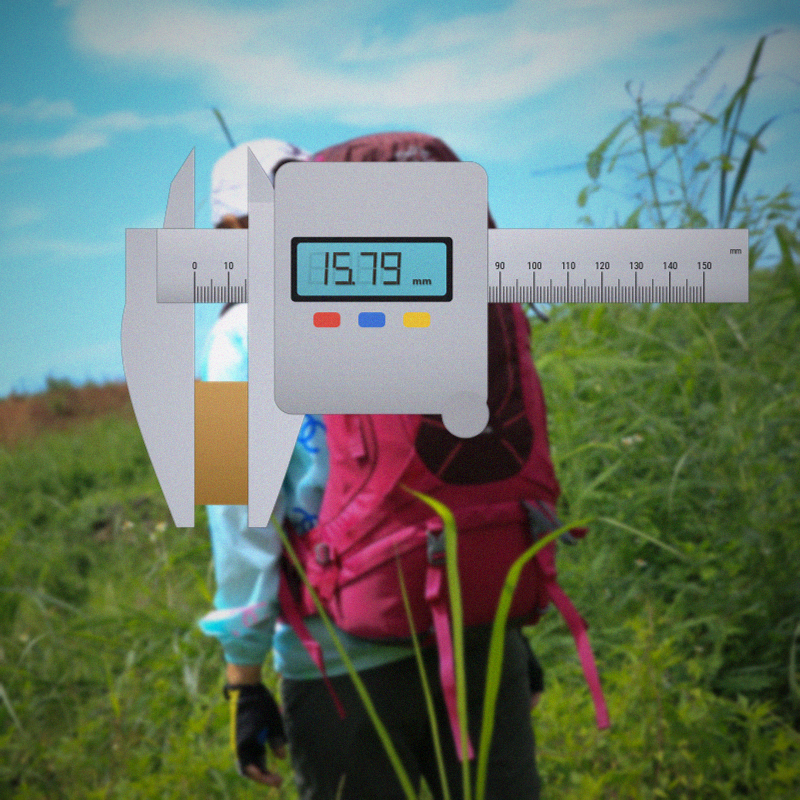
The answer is 15.79 mm
